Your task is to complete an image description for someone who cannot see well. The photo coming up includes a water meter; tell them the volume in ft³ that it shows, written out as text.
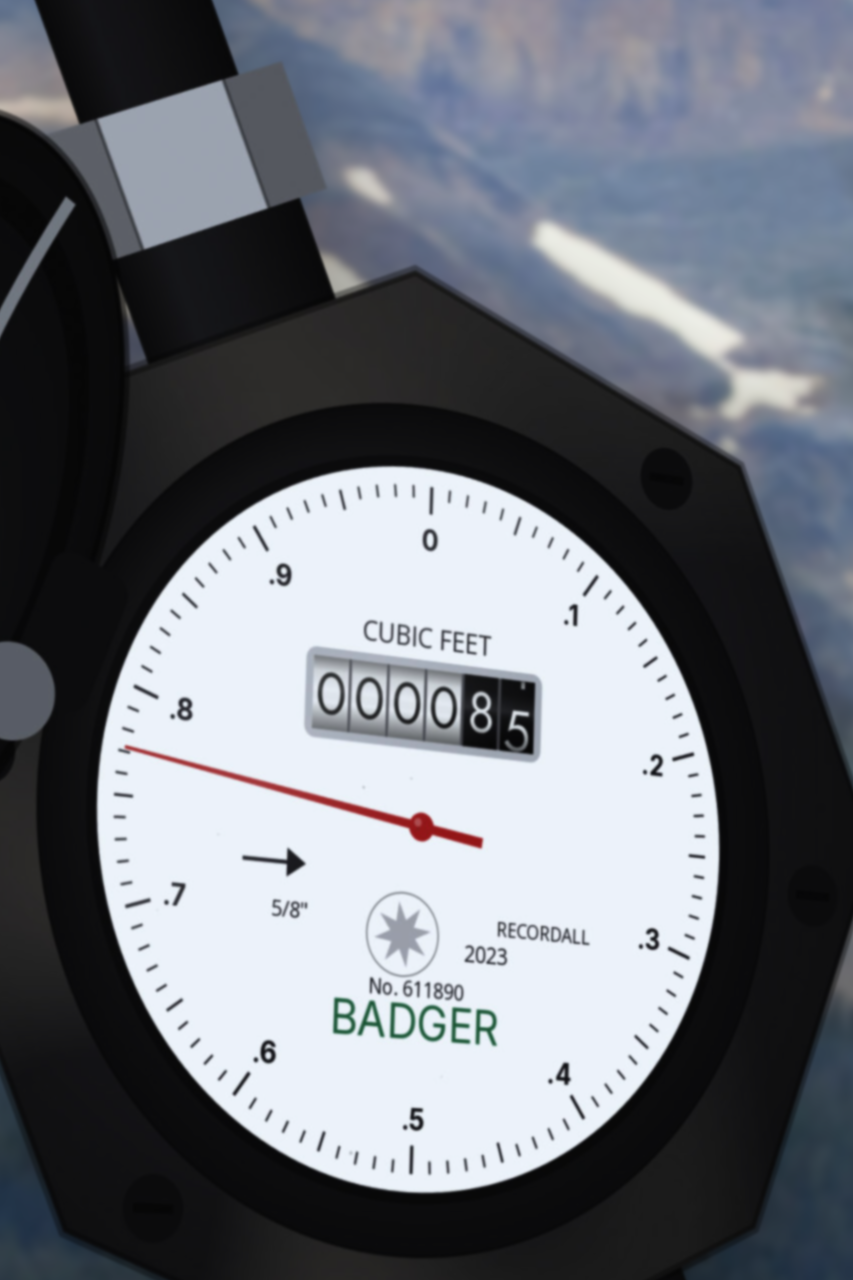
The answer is 84.77 ft³
